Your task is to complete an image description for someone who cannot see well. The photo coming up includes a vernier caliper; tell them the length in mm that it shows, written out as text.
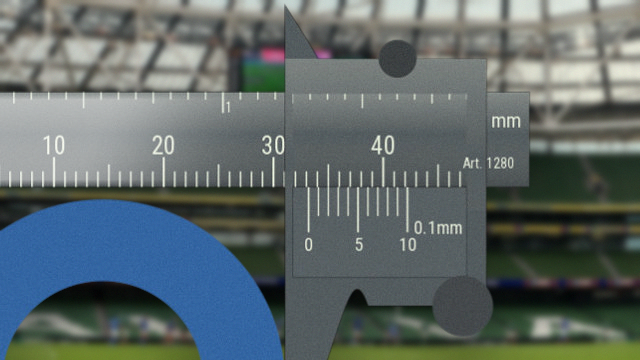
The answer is 33.2 mm
